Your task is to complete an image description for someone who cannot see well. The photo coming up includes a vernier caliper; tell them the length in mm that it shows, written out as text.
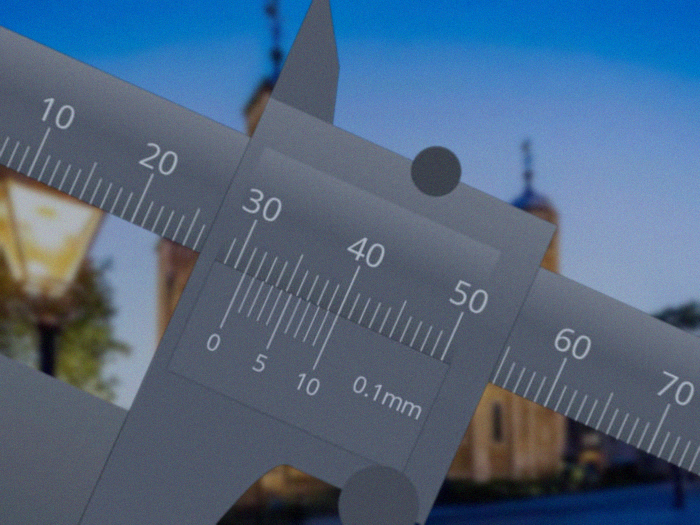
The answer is 31.0 mm
